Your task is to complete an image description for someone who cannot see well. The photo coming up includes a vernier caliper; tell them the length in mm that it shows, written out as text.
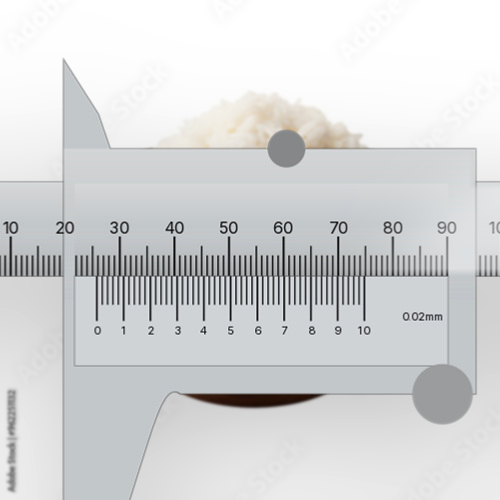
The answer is 25.8 mm
